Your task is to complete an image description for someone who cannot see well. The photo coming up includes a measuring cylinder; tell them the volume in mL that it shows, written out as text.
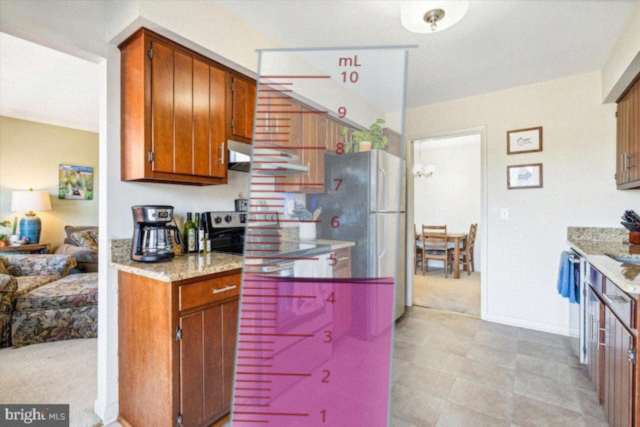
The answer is 4.4 mL
